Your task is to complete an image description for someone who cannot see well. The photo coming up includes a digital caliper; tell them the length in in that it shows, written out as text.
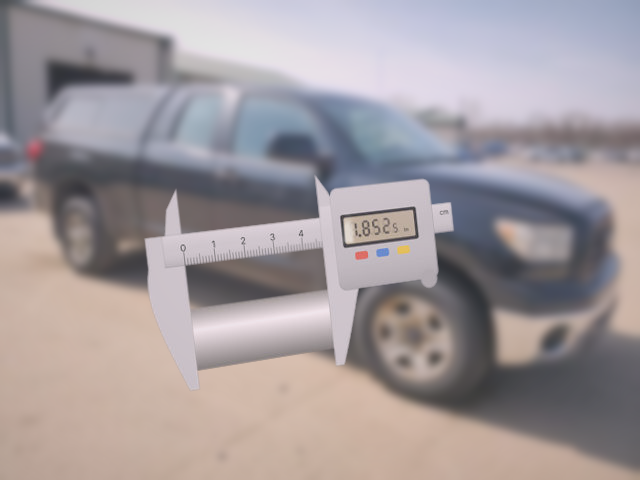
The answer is 1.8525 in
